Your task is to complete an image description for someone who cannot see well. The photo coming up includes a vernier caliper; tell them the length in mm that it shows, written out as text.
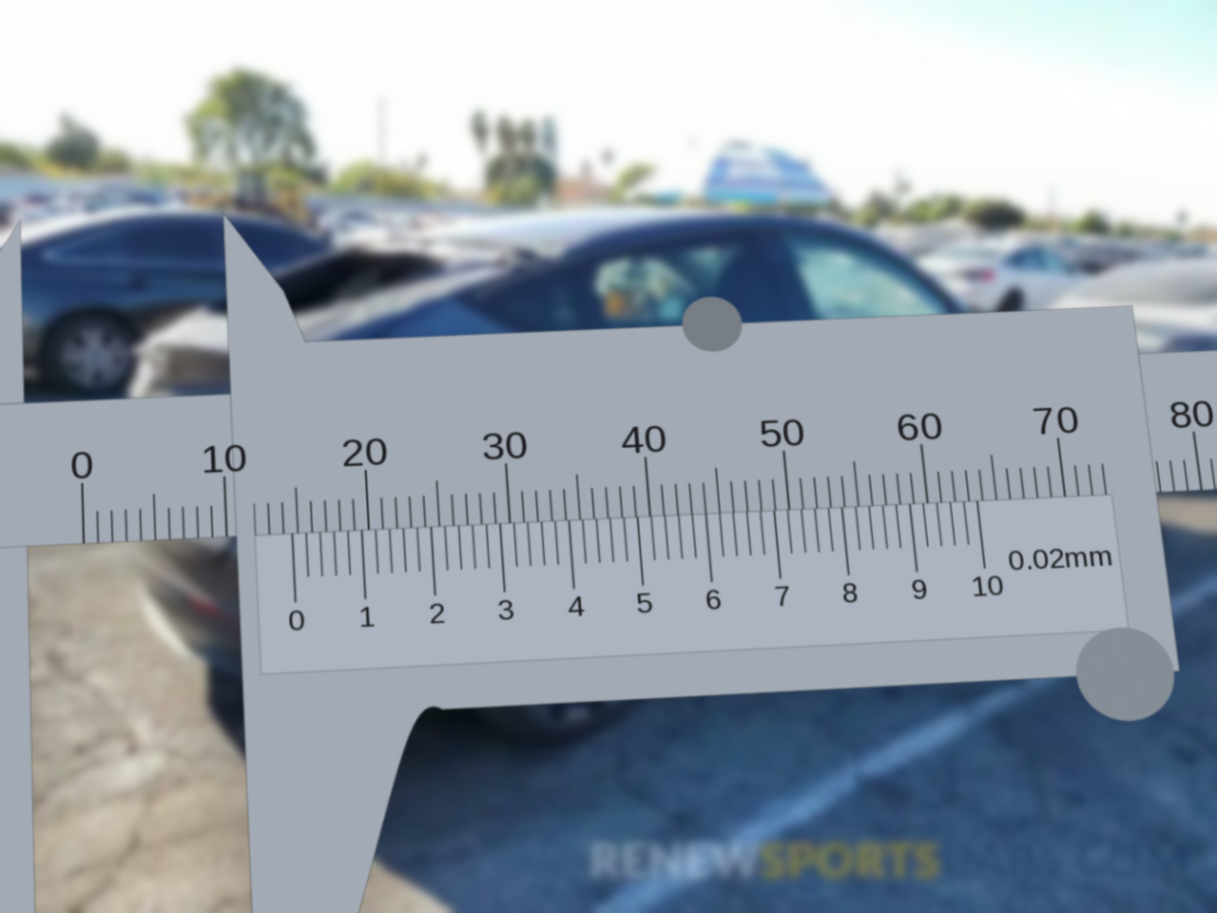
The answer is 14.6 mm
